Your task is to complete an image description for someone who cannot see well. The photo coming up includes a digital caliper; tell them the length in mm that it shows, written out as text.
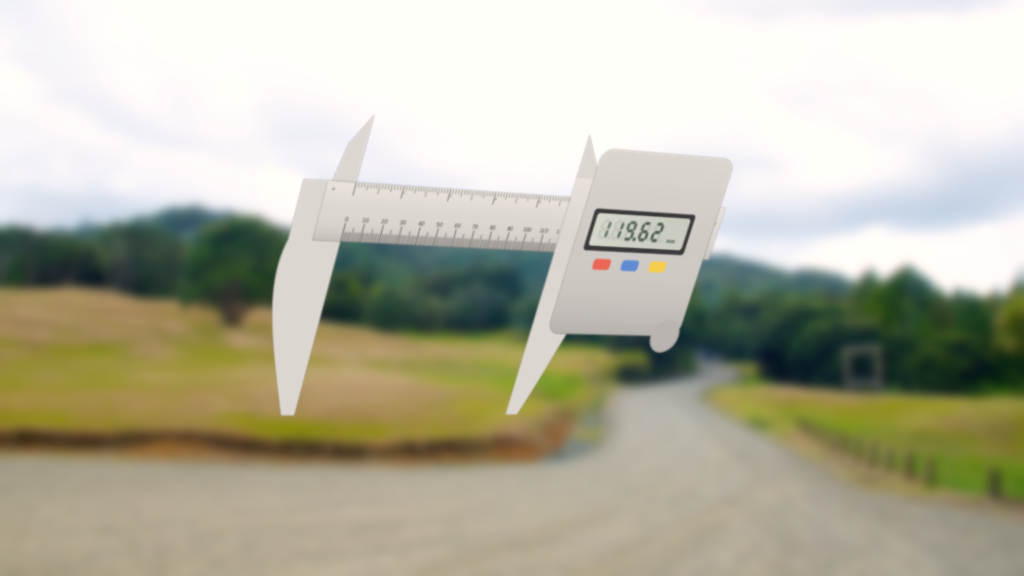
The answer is 119.62 mm
